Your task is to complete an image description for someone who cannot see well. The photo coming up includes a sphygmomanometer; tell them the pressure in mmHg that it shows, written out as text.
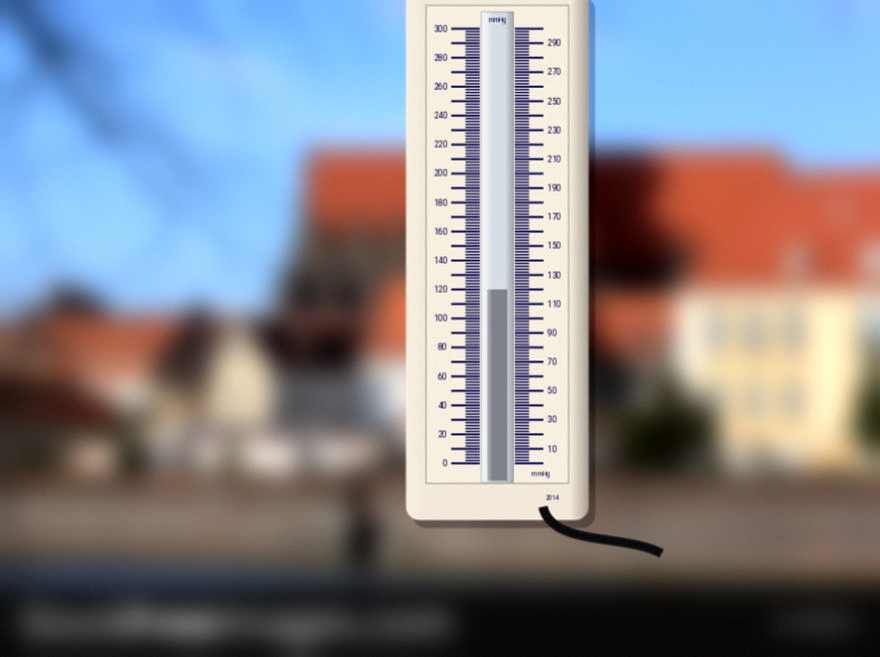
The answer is 120 mmHg
